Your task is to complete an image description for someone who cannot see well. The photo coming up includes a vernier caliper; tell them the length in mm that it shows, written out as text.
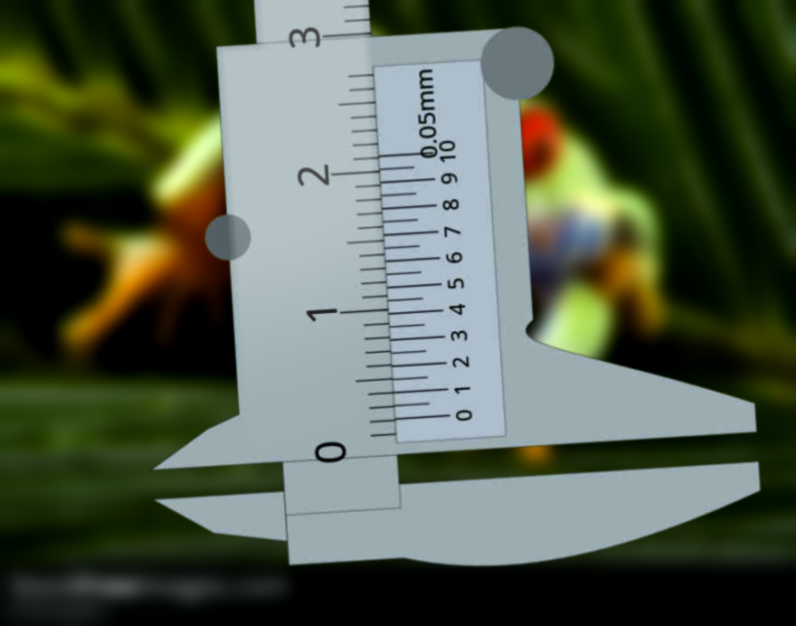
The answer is 2.1 mm
